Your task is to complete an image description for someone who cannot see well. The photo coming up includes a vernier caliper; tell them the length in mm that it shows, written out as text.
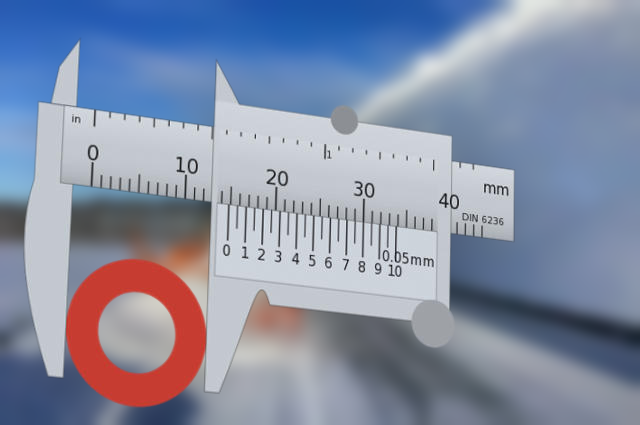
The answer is 14.8 mm
